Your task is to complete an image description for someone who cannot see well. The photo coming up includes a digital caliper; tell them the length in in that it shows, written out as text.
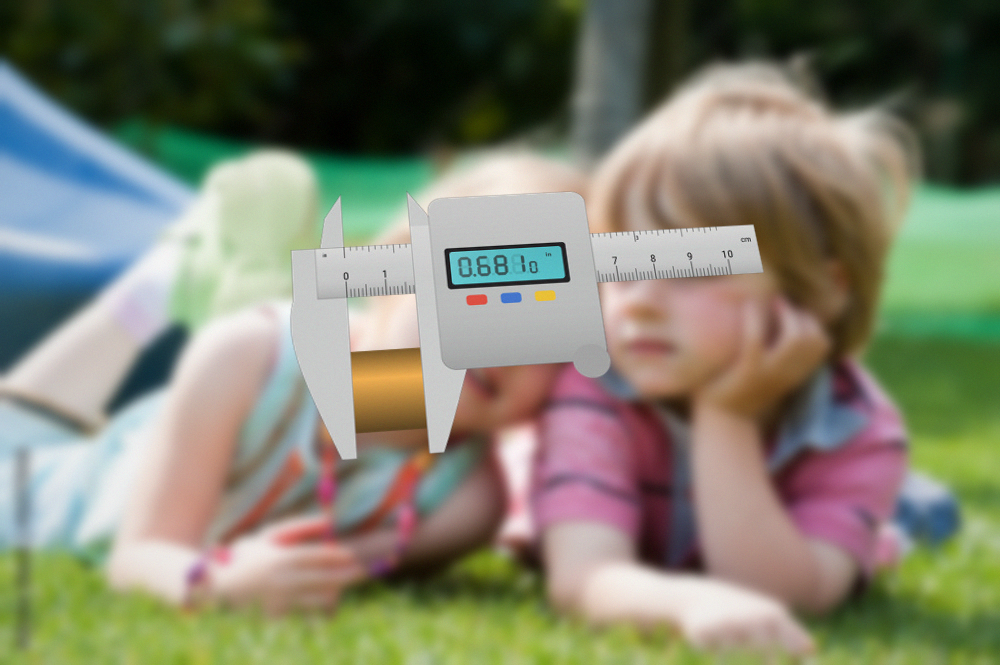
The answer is 0.6810 in
